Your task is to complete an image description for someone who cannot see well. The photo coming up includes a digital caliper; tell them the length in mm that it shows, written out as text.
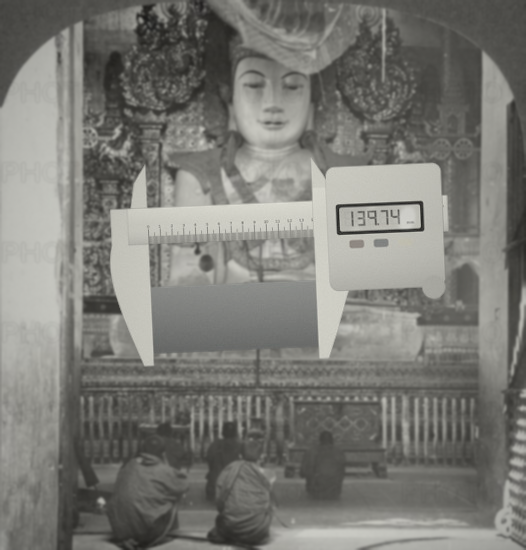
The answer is 139.74 mm
